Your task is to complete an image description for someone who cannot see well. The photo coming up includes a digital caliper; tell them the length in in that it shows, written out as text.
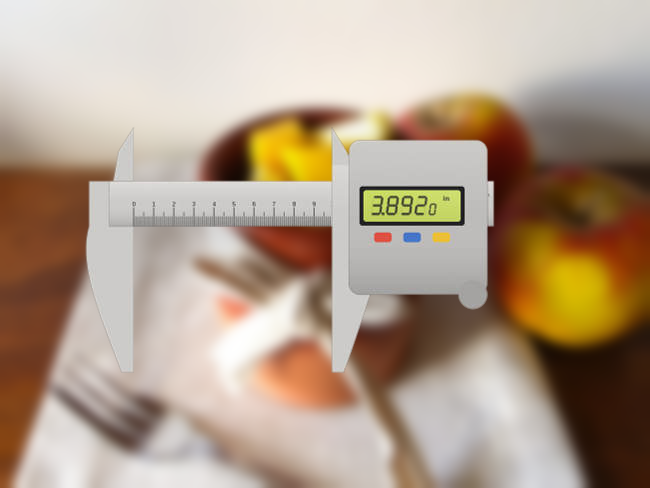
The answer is 3.8920 in
